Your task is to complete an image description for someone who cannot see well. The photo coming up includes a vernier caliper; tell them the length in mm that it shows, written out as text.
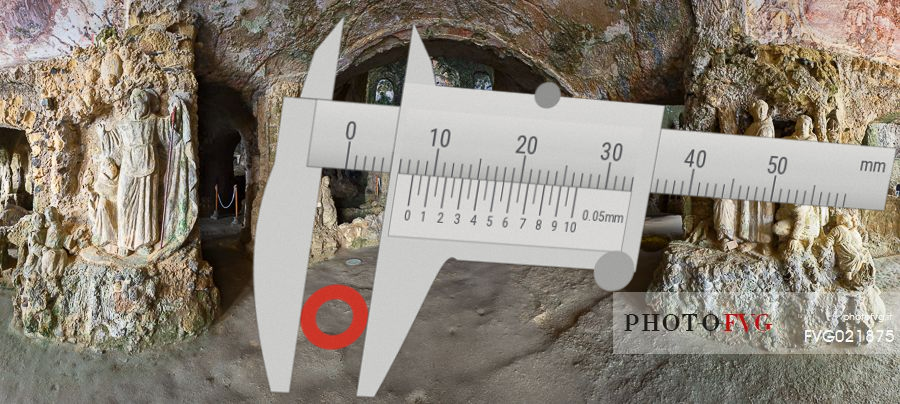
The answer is 7.6 mm
